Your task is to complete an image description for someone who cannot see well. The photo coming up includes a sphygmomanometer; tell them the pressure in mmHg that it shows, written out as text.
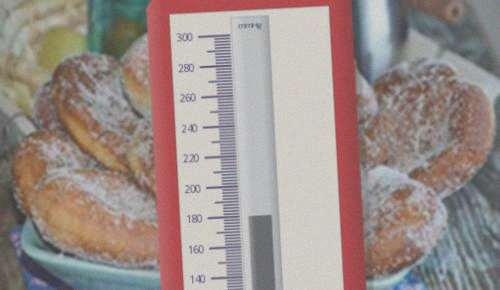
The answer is 180 mmHg
